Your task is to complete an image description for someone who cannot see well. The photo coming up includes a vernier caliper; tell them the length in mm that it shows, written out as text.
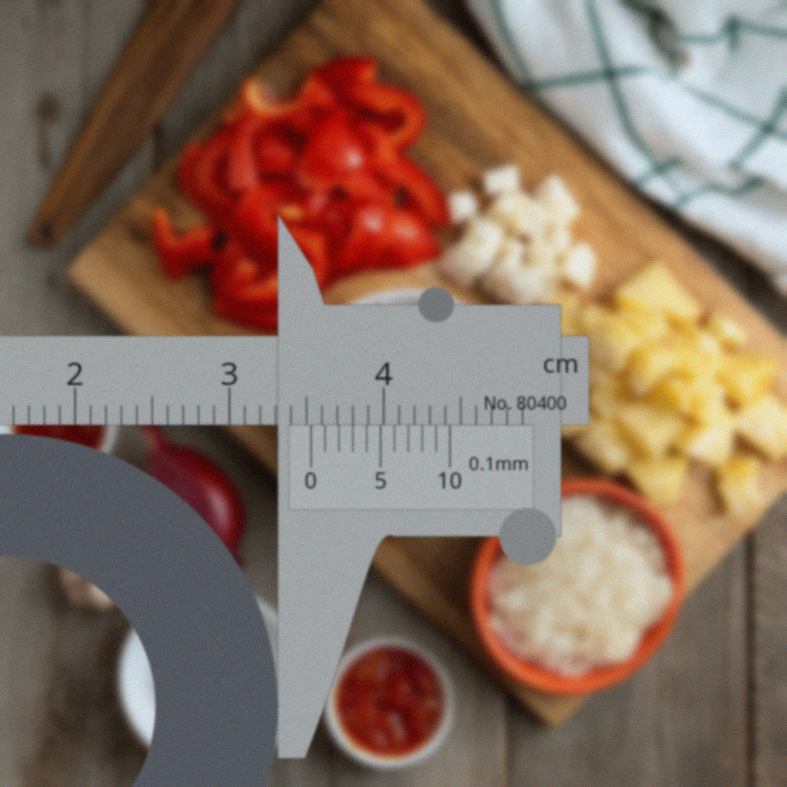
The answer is 35.3 mm
